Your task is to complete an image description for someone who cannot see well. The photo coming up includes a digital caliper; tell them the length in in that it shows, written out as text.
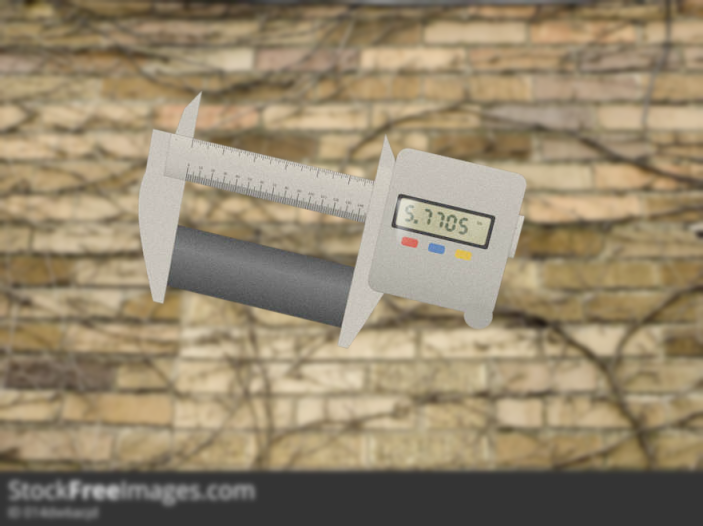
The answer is 5.7705 in
